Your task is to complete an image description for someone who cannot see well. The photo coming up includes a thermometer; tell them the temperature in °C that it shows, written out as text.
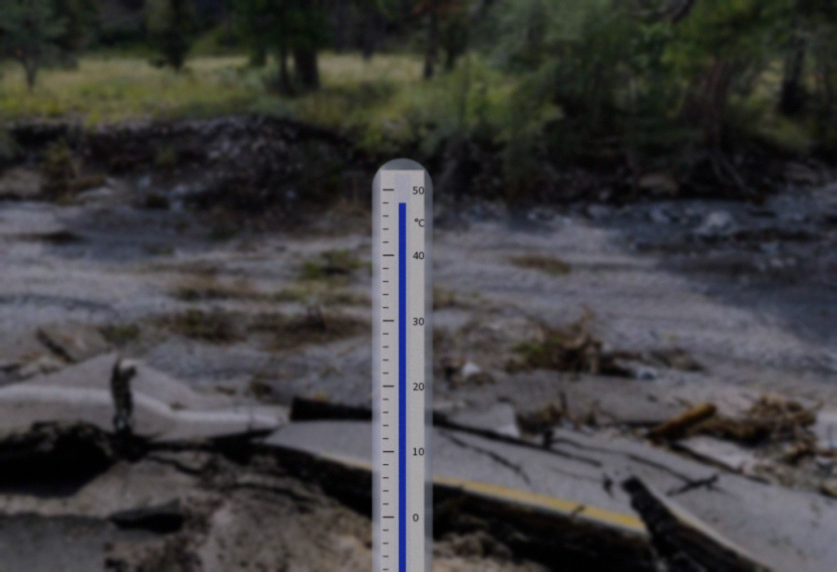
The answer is 48 °C
